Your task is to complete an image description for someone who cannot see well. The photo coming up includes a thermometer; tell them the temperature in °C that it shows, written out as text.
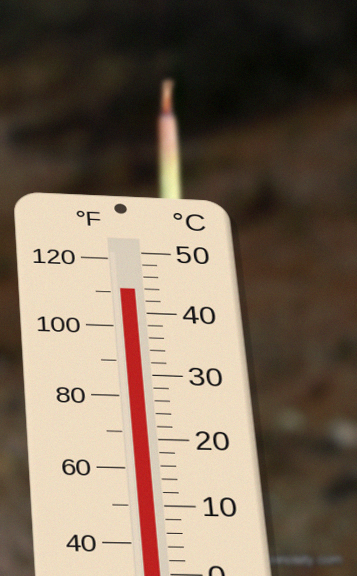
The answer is 44 °C
